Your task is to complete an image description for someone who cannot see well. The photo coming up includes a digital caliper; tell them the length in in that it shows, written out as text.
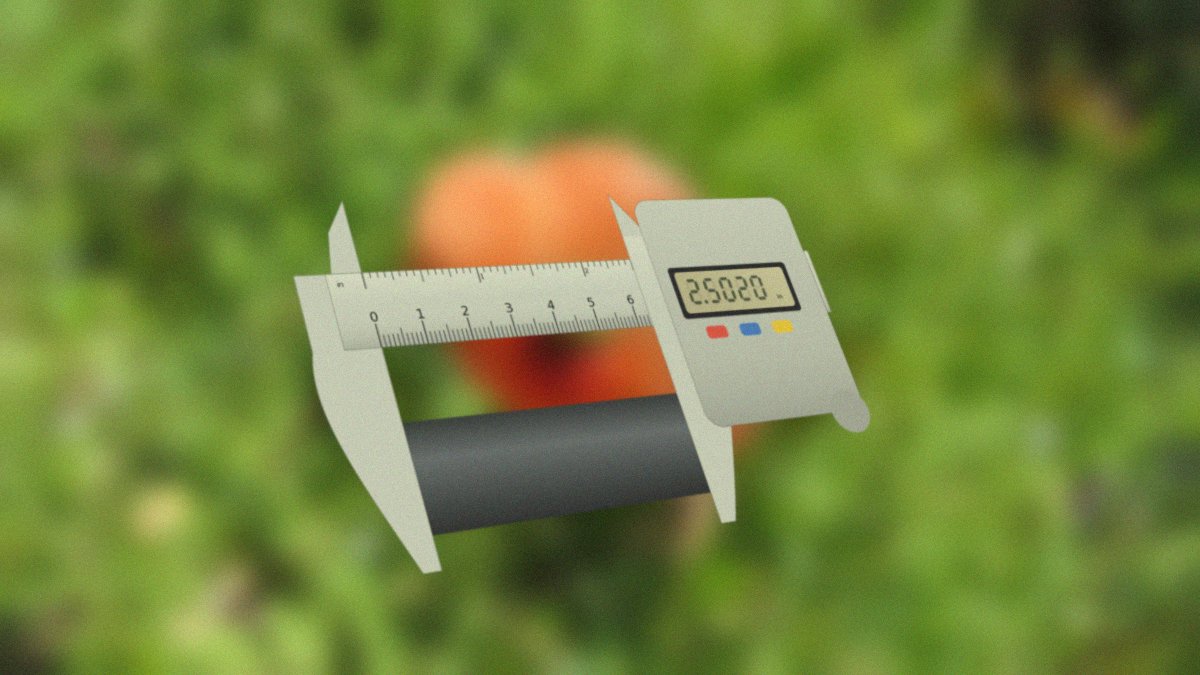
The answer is 2.5020 in
